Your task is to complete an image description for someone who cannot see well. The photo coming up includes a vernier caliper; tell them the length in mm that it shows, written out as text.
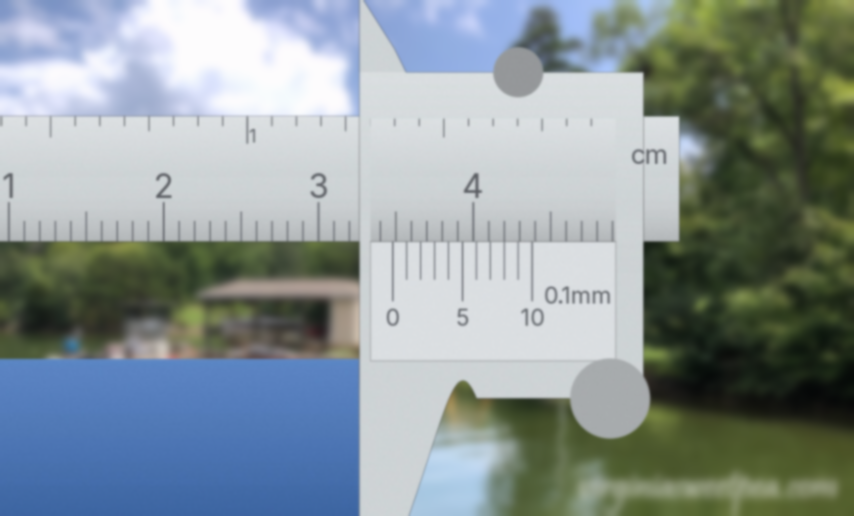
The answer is 34.8 mm
